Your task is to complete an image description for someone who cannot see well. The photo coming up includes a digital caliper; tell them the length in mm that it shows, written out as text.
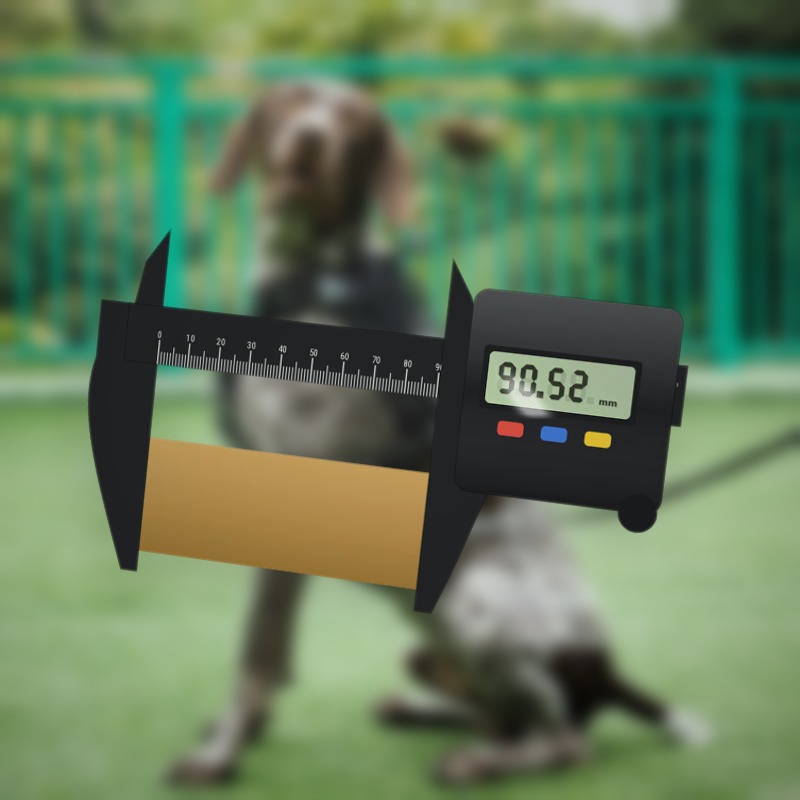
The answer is 90.52 mm
